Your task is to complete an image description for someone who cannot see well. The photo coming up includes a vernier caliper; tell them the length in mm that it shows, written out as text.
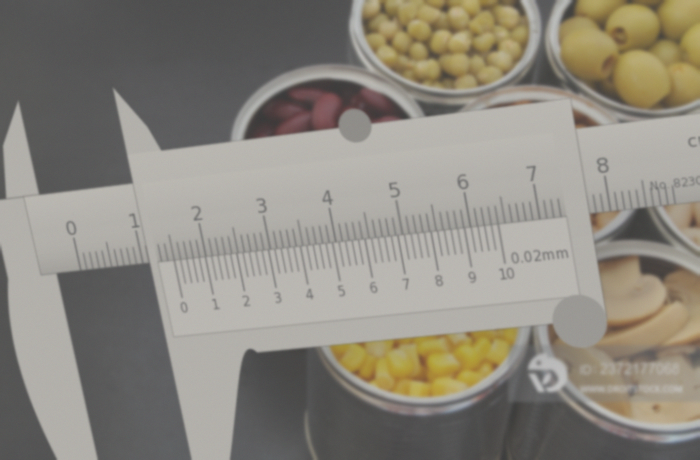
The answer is 15.0 mm
